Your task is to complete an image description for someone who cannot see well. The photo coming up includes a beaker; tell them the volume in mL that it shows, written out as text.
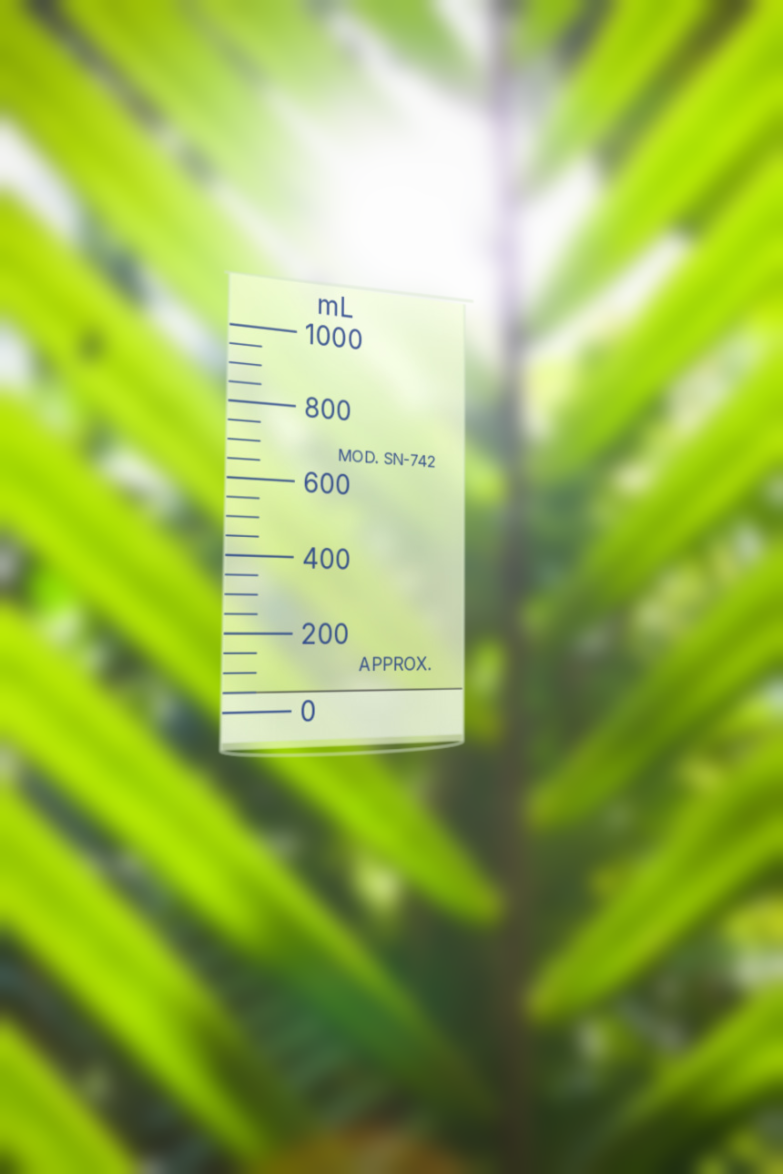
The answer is 50 mL
